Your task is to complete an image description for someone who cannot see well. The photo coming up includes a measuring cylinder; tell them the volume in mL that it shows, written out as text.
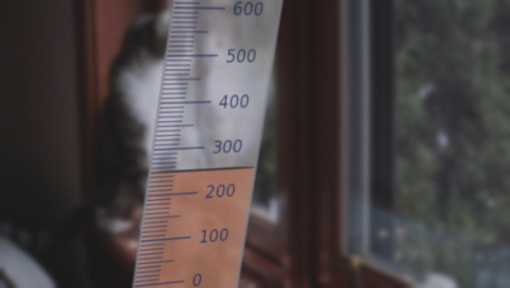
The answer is 250 mL
